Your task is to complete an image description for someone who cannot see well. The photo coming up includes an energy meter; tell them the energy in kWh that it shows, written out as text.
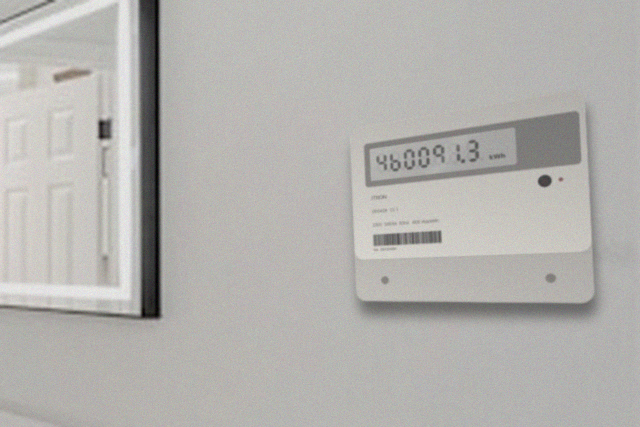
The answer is 460091.3 kWh
